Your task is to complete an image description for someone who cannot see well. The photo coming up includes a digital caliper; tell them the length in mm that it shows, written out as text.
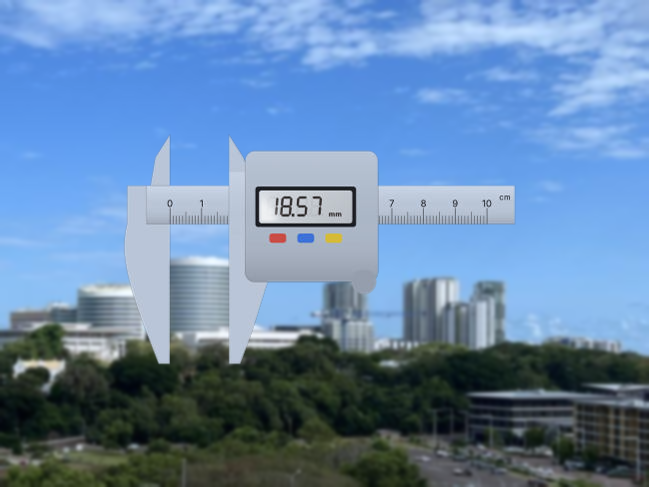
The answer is 18.57 mm
